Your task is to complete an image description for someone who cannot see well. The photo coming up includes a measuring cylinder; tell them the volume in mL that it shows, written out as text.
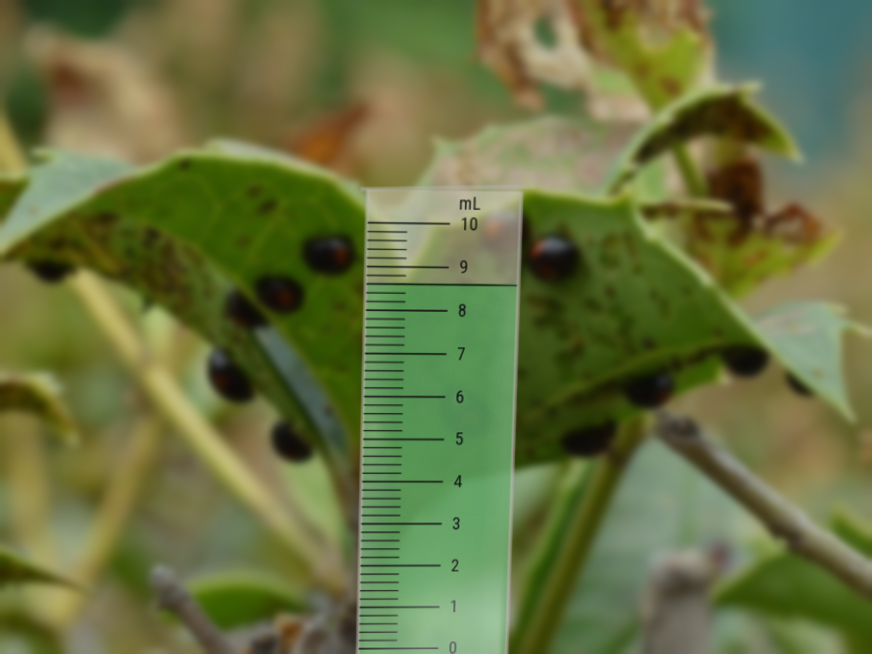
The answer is 8.6 mL
